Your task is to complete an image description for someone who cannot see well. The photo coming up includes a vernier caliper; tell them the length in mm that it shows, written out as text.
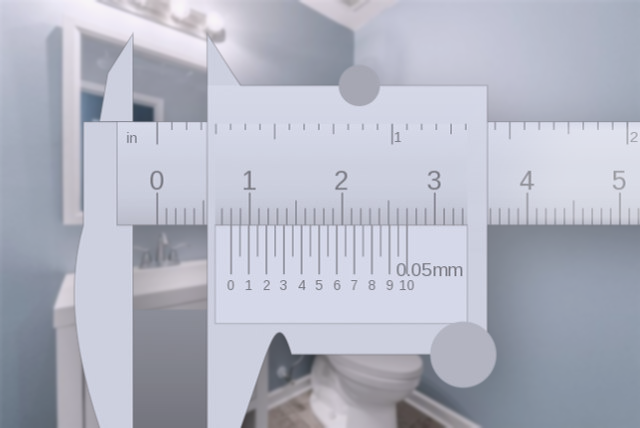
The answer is 8.0 mm
